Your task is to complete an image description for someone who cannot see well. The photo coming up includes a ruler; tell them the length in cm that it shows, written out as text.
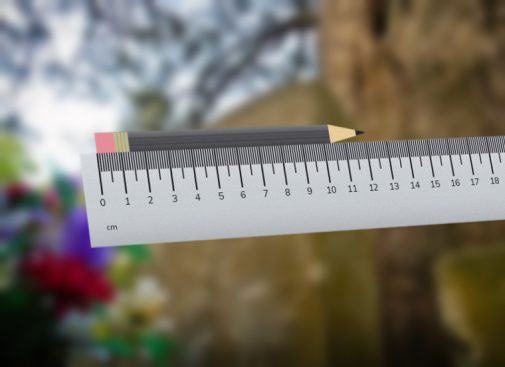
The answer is 12 cm
